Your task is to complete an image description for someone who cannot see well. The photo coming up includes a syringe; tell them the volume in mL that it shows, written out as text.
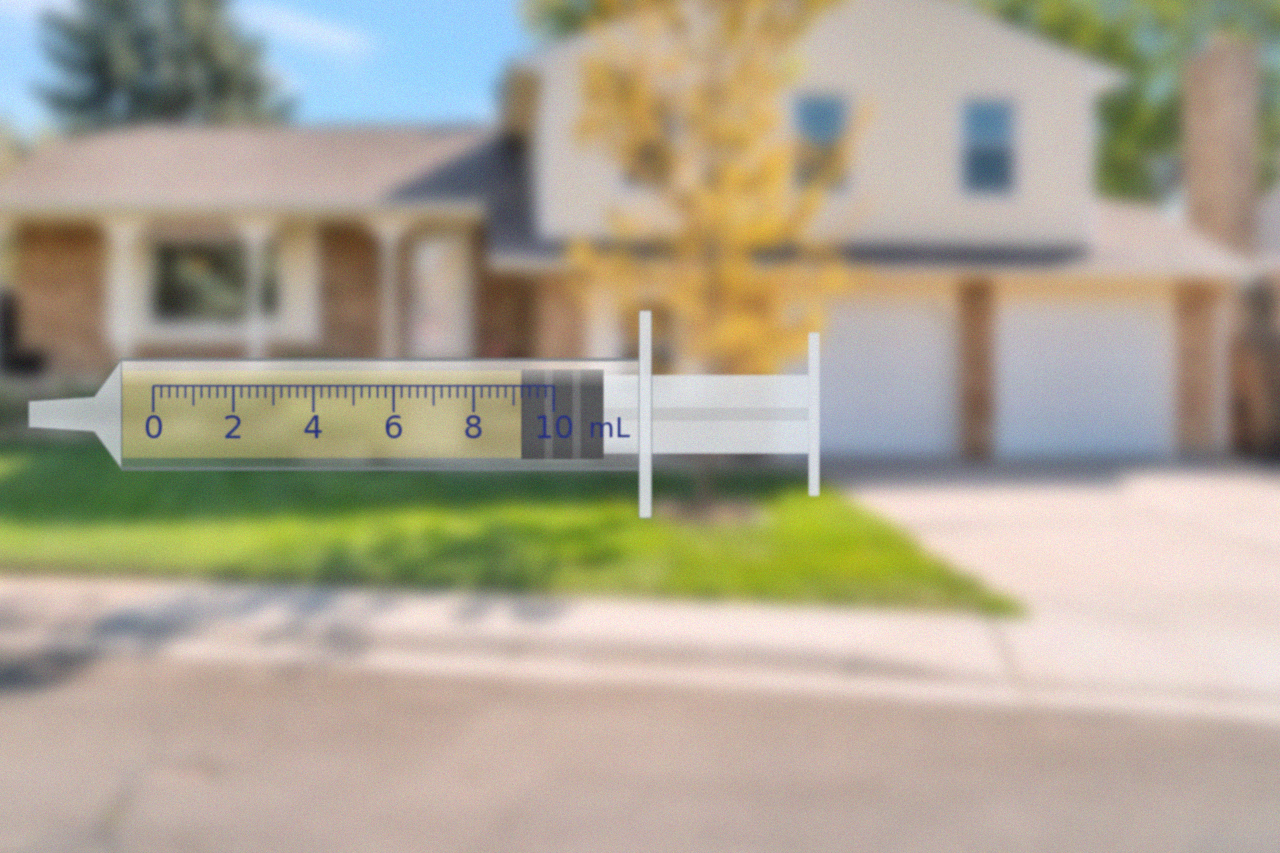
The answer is 9.2 mL
